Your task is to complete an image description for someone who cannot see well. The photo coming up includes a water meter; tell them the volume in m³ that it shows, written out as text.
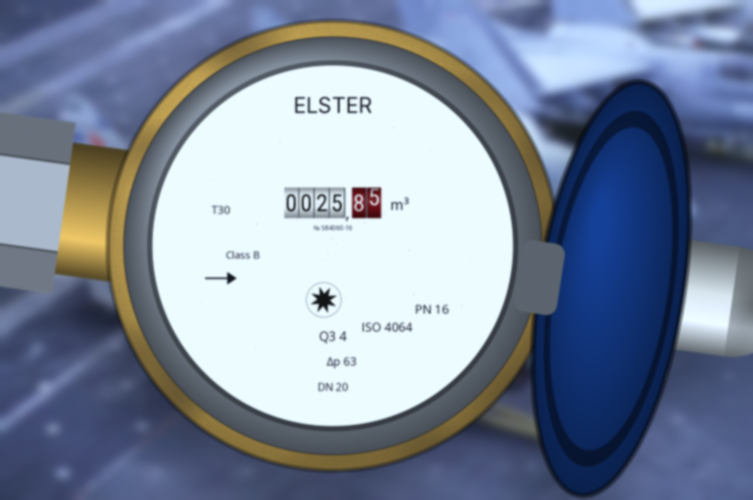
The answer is 25.85 m³
